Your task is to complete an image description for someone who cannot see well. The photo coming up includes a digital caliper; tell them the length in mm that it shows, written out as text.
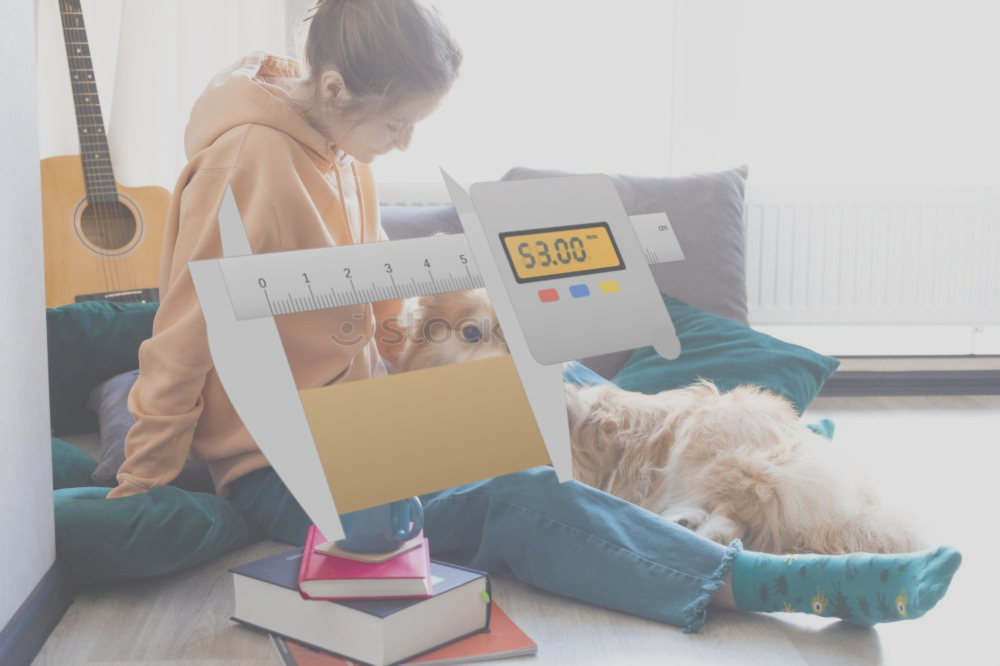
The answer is 53.00 mm
